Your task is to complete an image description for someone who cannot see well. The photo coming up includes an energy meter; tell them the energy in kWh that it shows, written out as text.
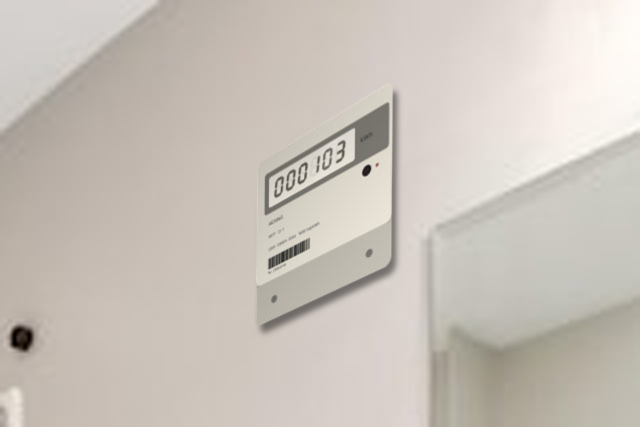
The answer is 103 kWh
